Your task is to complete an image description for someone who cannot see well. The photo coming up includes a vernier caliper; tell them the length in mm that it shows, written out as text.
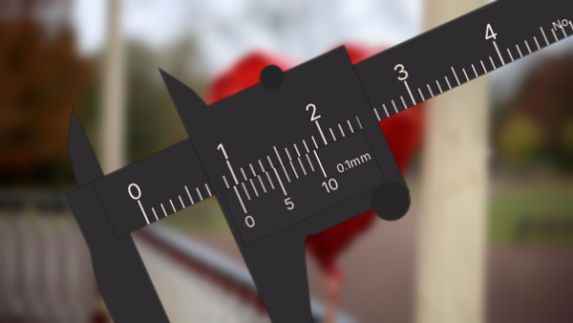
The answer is 9.6 mm
